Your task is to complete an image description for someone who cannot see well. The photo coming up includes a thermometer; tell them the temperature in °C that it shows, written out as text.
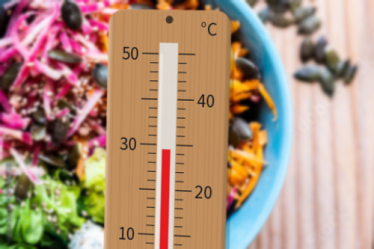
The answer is 29 °C
